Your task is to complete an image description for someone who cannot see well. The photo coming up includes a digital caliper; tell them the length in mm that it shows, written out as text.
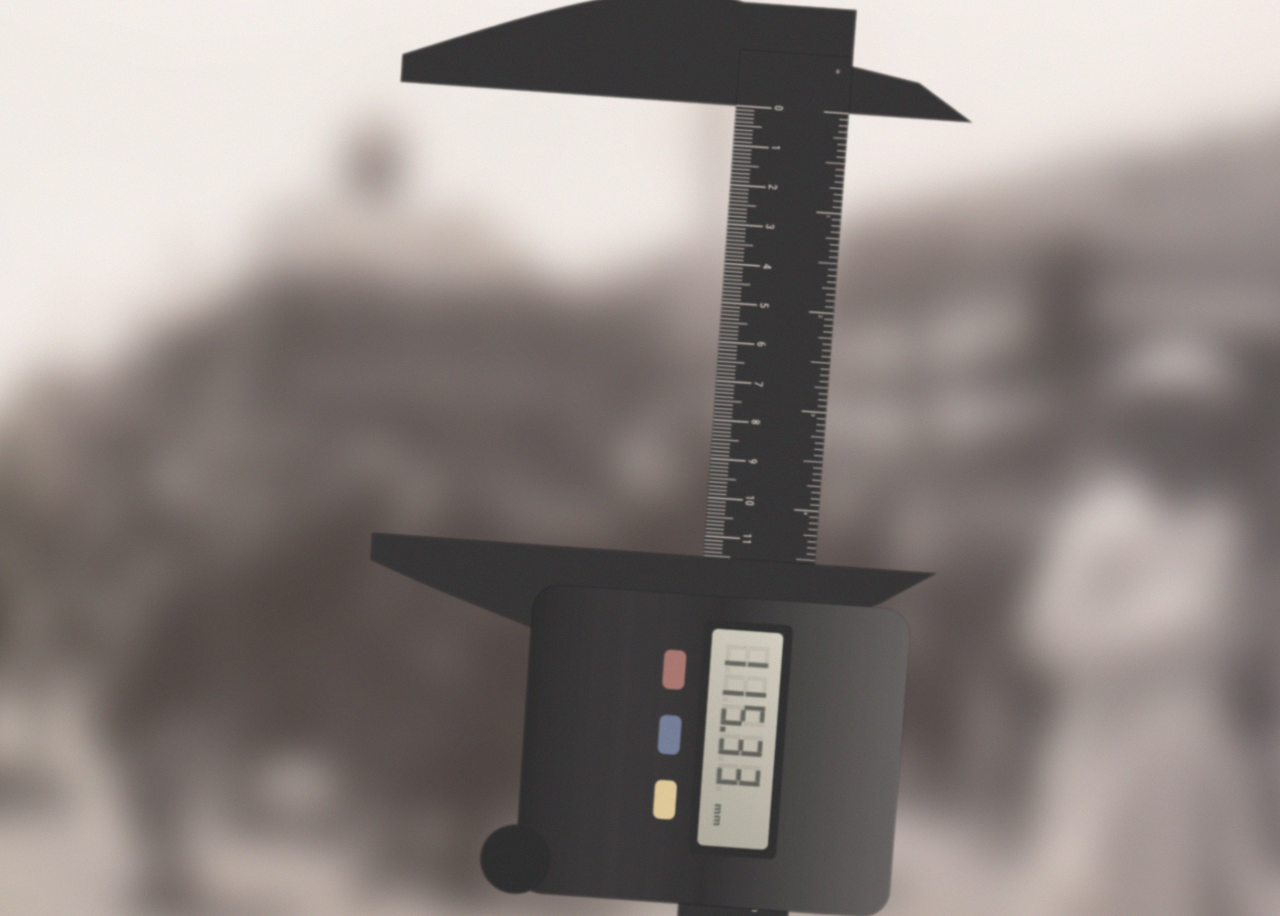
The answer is 115.33 mm
